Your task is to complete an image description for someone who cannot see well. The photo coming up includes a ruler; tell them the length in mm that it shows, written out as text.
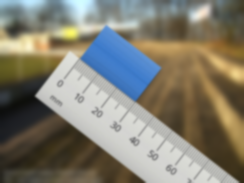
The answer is 30 mm
